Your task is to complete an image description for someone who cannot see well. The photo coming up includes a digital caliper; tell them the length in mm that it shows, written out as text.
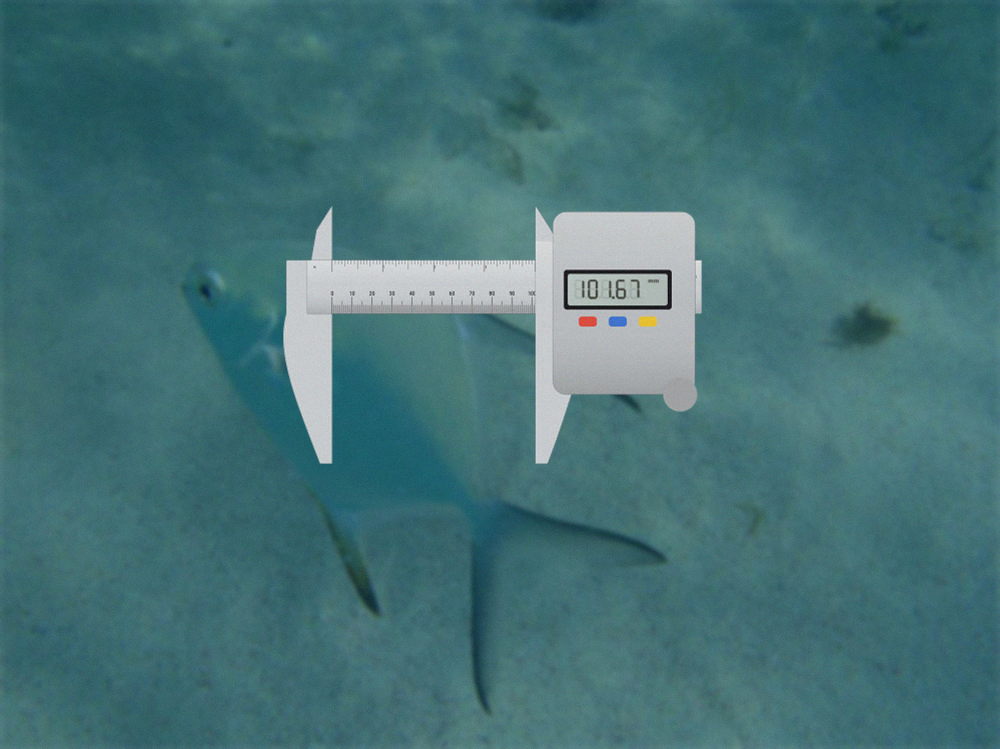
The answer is 101.67 mm
